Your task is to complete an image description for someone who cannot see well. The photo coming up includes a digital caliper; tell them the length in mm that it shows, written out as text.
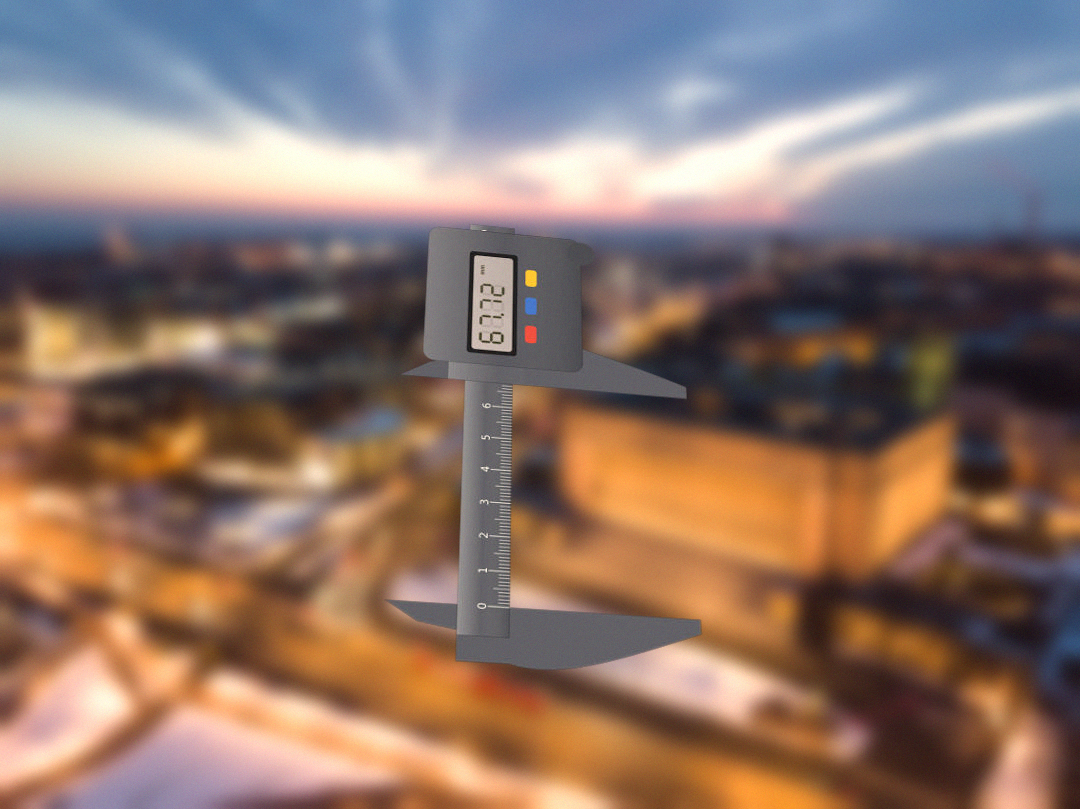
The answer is 67.72 mm
